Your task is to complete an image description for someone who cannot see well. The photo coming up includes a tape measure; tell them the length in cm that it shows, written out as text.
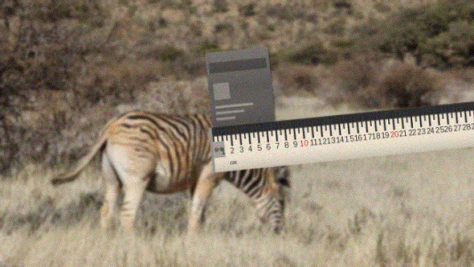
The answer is 7 cm
